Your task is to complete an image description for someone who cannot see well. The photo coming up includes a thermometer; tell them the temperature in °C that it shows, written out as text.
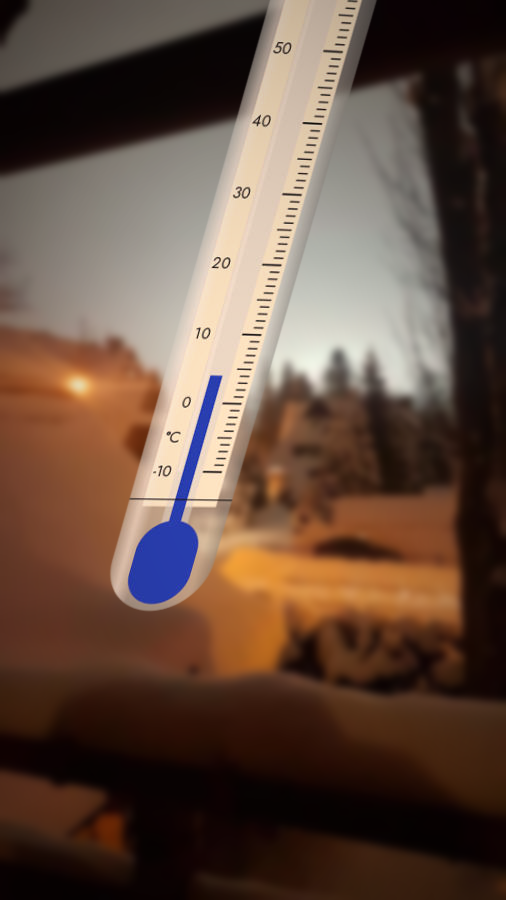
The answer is 4 °C
